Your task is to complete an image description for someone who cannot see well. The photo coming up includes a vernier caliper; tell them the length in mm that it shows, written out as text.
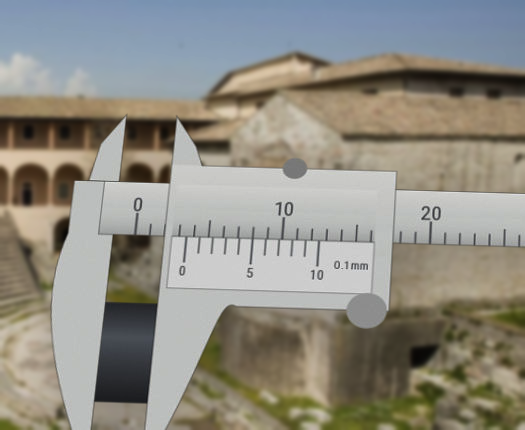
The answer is 3.5 mm
